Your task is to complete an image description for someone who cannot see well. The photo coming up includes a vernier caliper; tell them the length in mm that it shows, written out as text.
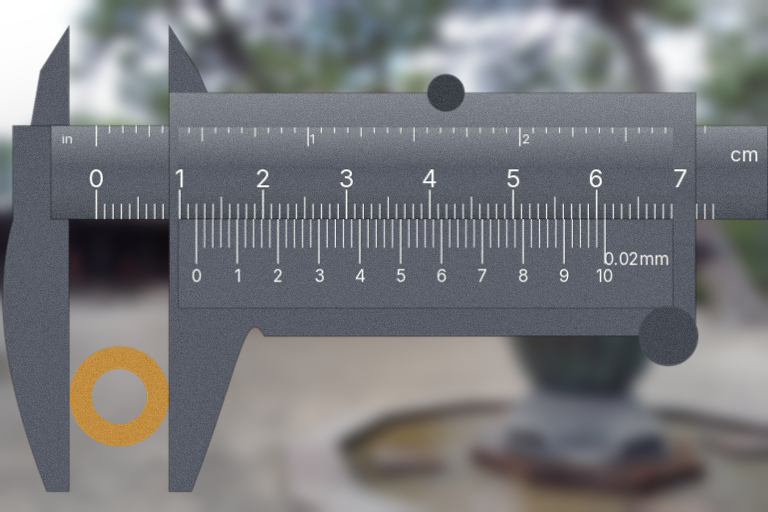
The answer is 12.0 mm
